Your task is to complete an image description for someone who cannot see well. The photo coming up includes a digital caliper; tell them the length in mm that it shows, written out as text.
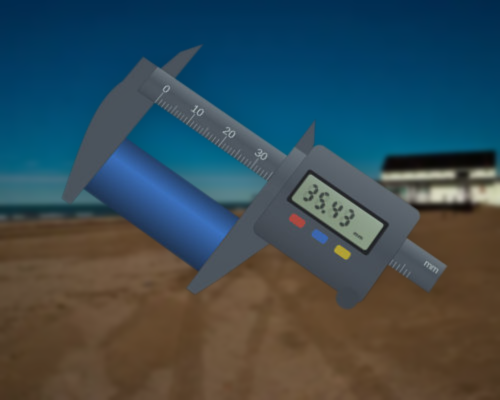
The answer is 35.43 mm
